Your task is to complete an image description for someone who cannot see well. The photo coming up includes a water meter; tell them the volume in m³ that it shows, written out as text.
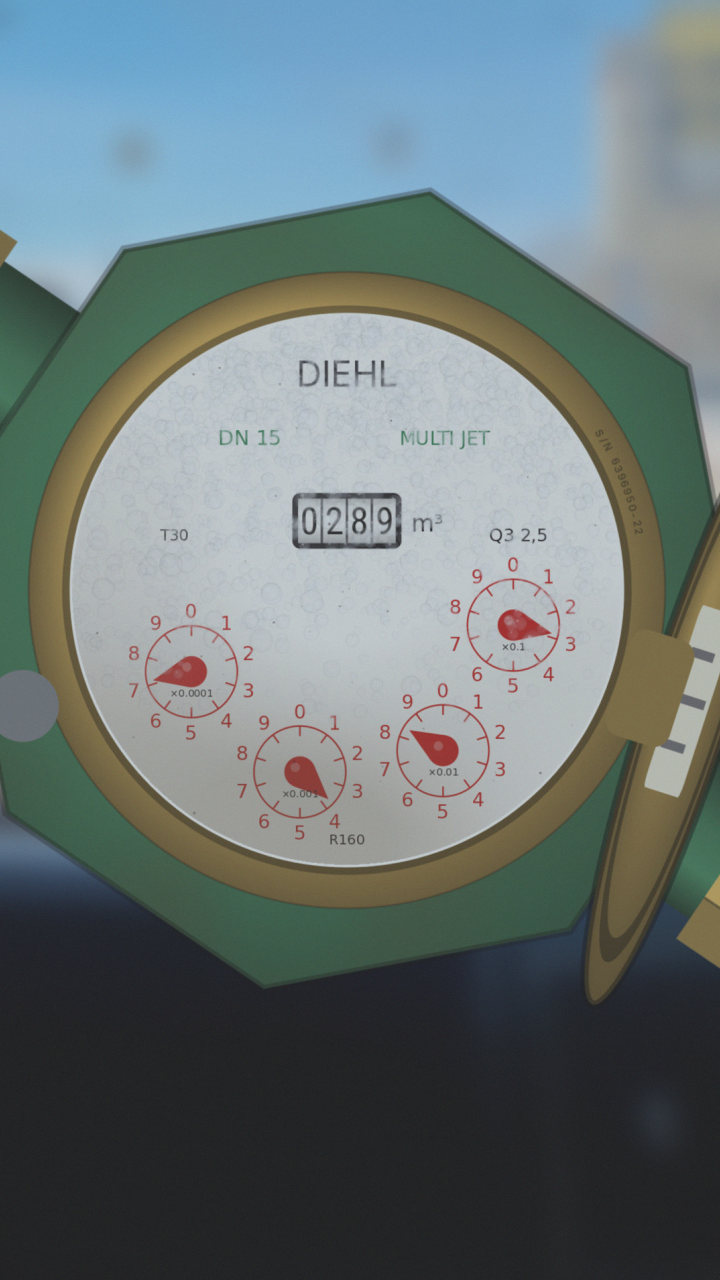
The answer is 289.2837 m³
